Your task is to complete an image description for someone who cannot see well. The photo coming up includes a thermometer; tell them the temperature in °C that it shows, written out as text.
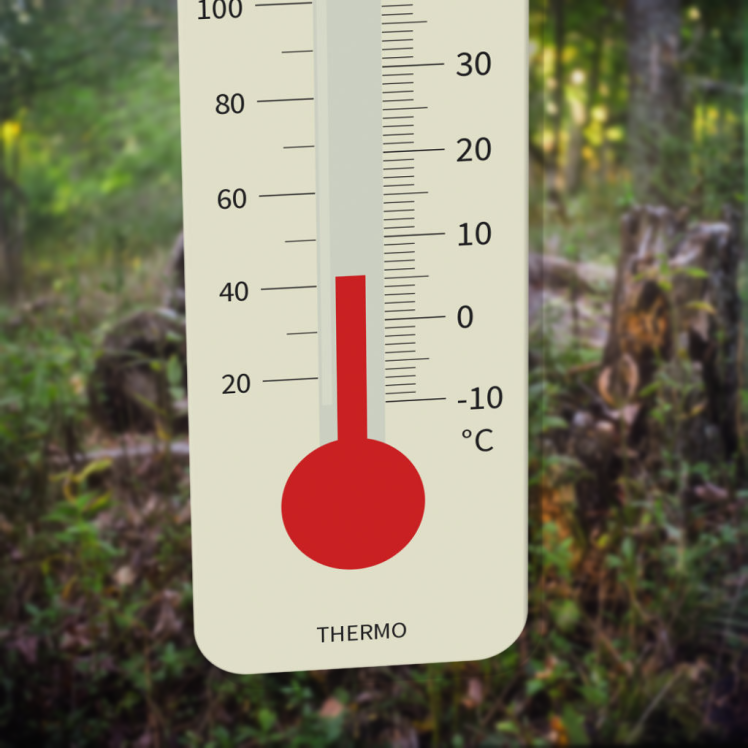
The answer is 5.5 °C
